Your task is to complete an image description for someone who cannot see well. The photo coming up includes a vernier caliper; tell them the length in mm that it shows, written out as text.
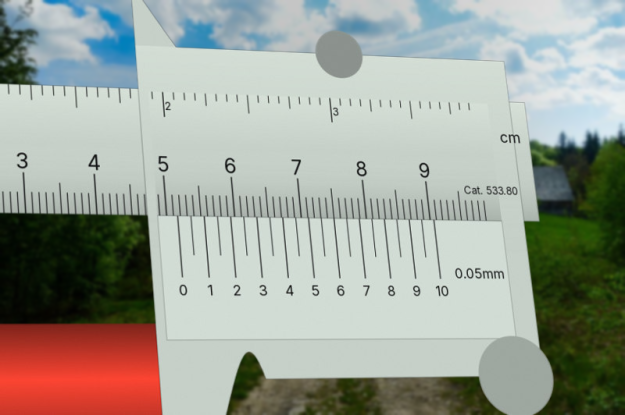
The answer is 51.6 mm
